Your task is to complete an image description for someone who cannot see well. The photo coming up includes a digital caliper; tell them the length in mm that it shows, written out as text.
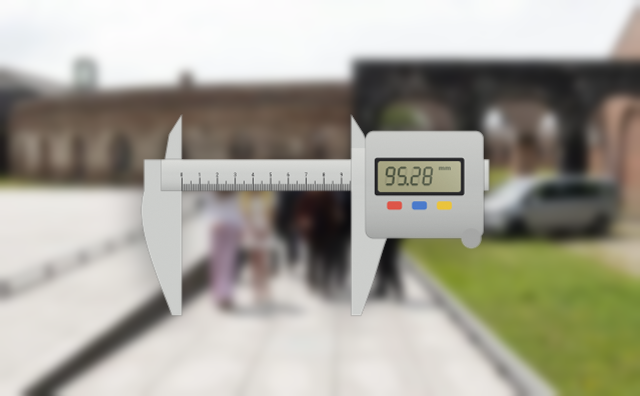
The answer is 95.28 mm
